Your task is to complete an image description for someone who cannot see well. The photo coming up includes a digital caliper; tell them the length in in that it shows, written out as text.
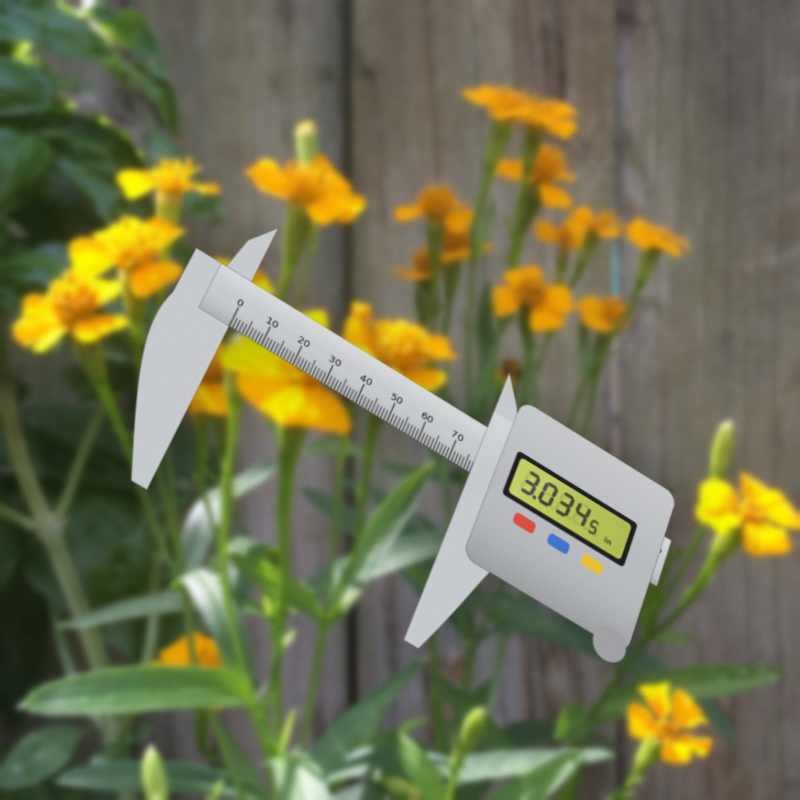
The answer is 3.0345 in
